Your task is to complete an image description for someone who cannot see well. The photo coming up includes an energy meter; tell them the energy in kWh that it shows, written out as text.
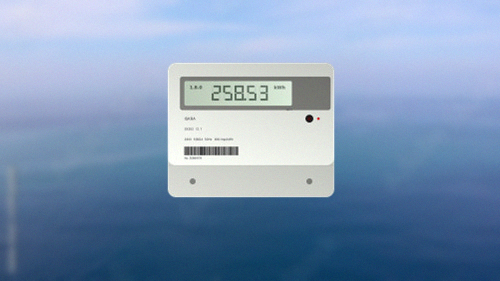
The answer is 258.53 kWh
